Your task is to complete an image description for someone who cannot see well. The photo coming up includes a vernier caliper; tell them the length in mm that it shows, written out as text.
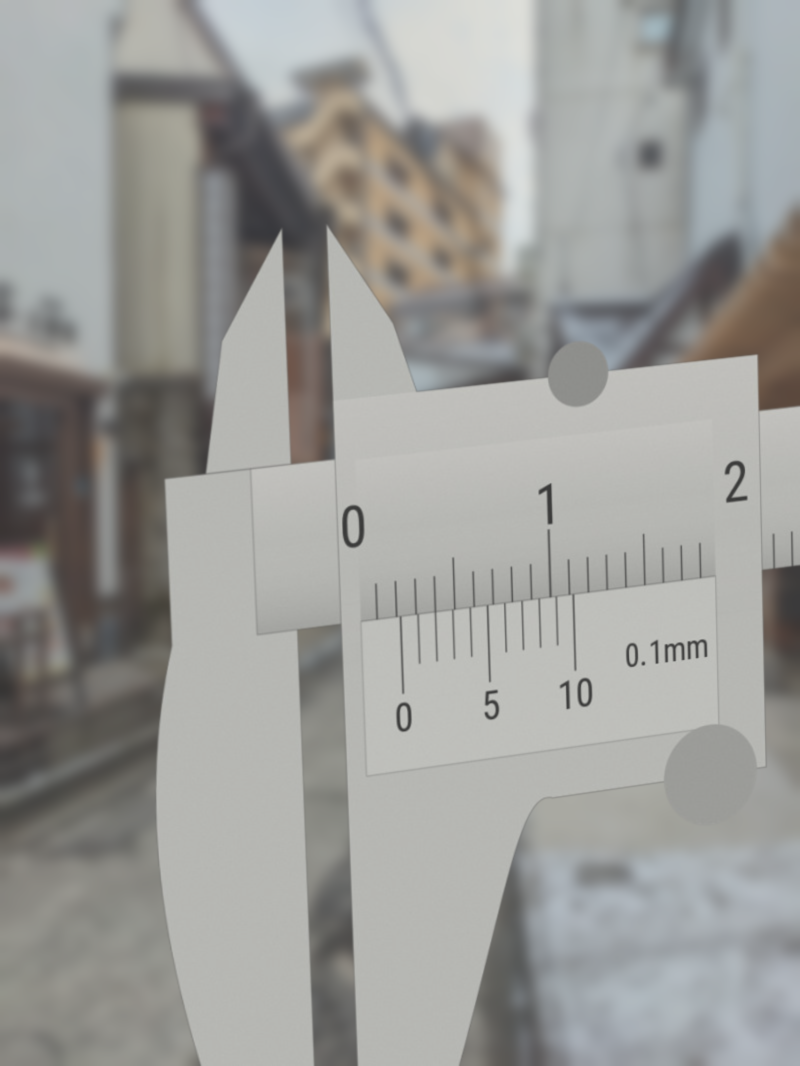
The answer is 2.2 mm
